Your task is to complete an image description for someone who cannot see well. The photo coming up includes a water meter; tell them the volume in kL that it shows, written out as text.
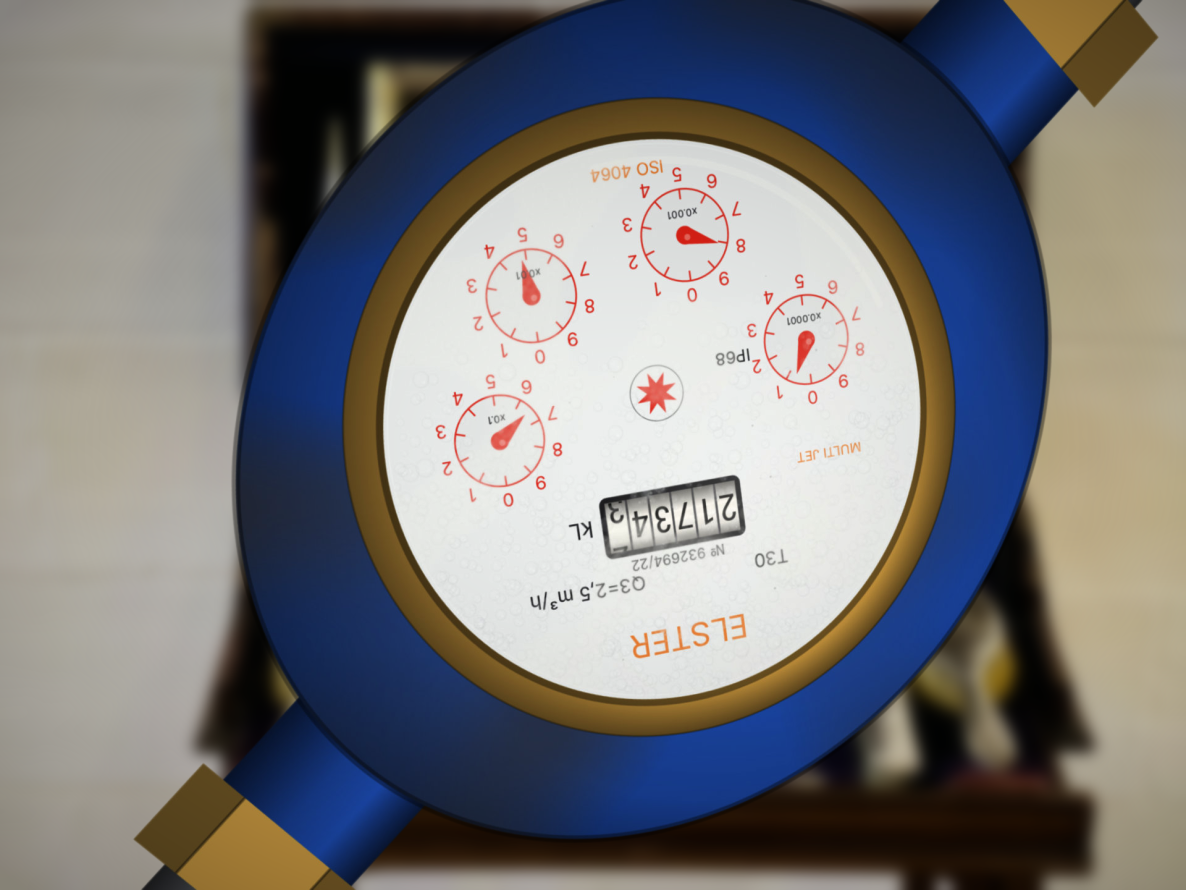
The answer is 217342.6480 kL
